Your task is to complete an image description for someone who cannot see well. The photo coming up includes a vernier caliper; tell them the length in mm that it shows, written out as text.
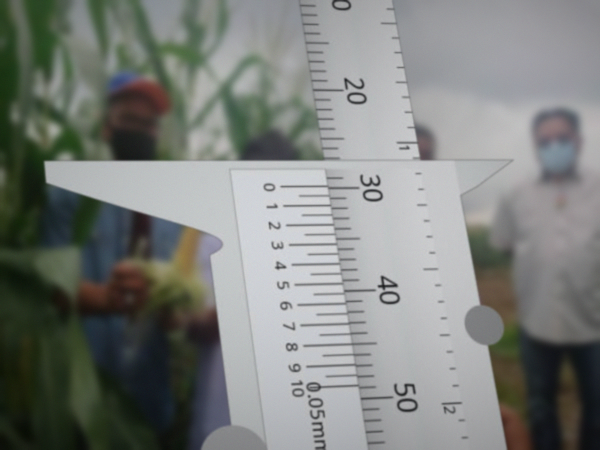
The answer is 29.8 mm
